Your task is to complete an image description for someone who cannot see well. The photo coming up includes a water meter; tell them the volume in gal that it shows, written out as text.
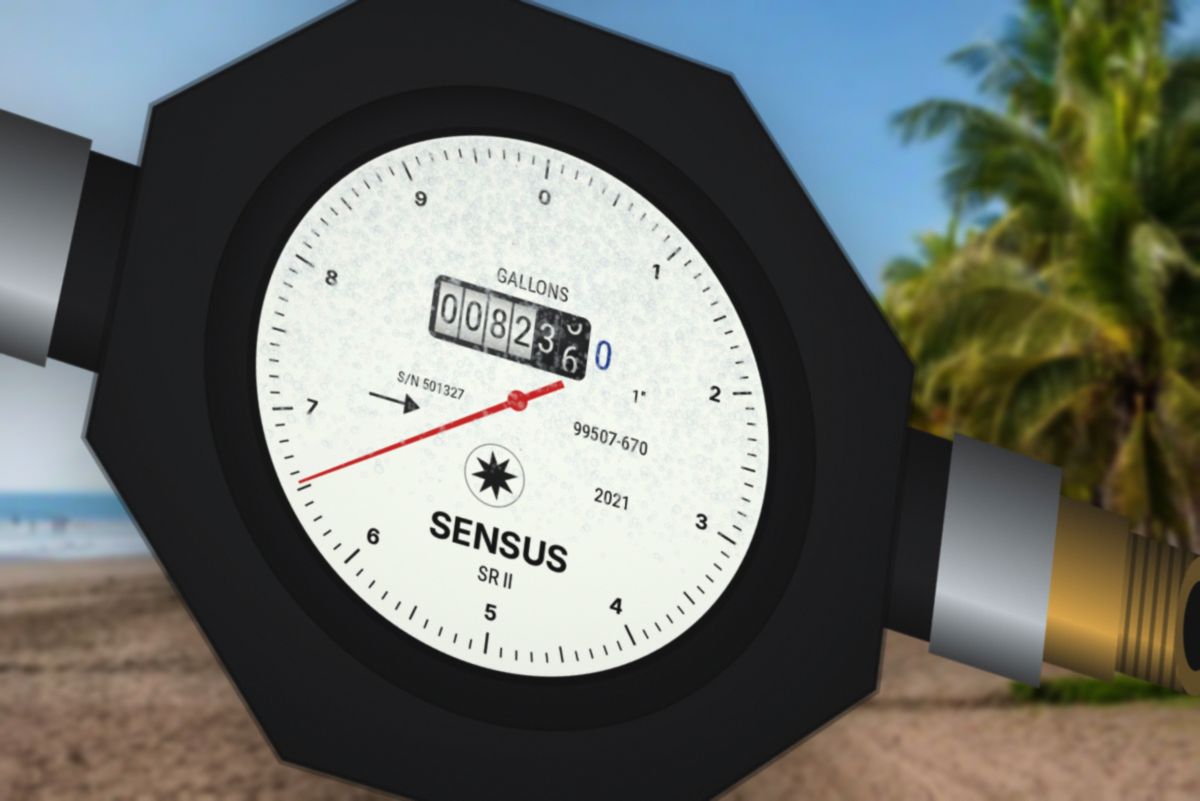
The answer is 82356.5 gal
